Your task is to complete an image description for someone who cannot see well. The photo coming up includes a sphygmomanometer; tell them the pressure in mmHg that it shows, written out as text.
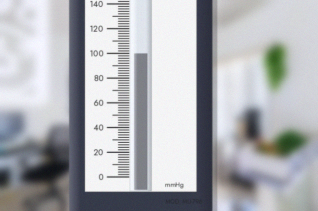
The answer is 100 mmHg
